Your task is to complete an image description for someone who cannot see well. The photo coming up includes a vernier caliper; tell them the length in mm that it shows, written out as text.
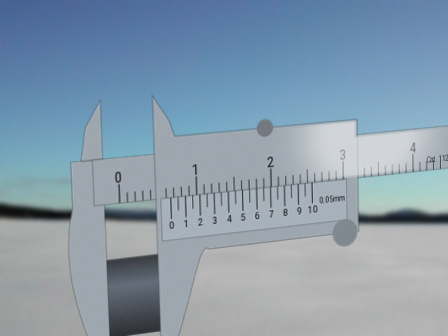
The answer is 6.6 mm
